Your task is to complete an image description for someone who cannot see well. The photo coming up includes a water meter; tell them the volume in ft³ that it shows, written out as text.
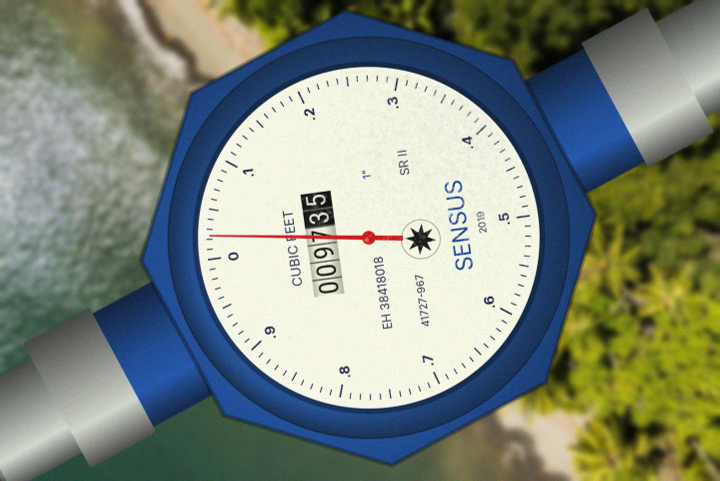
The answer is 9735.02 ft³
